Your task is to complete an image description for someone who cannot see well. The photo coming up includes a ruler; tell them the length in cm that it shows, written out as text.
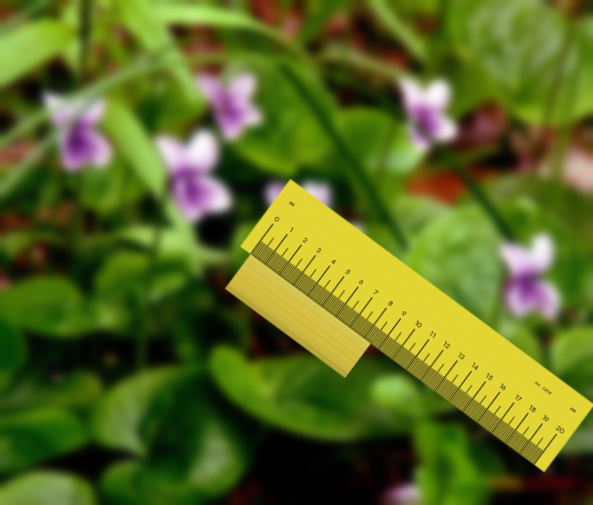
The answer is 8.5 cm
